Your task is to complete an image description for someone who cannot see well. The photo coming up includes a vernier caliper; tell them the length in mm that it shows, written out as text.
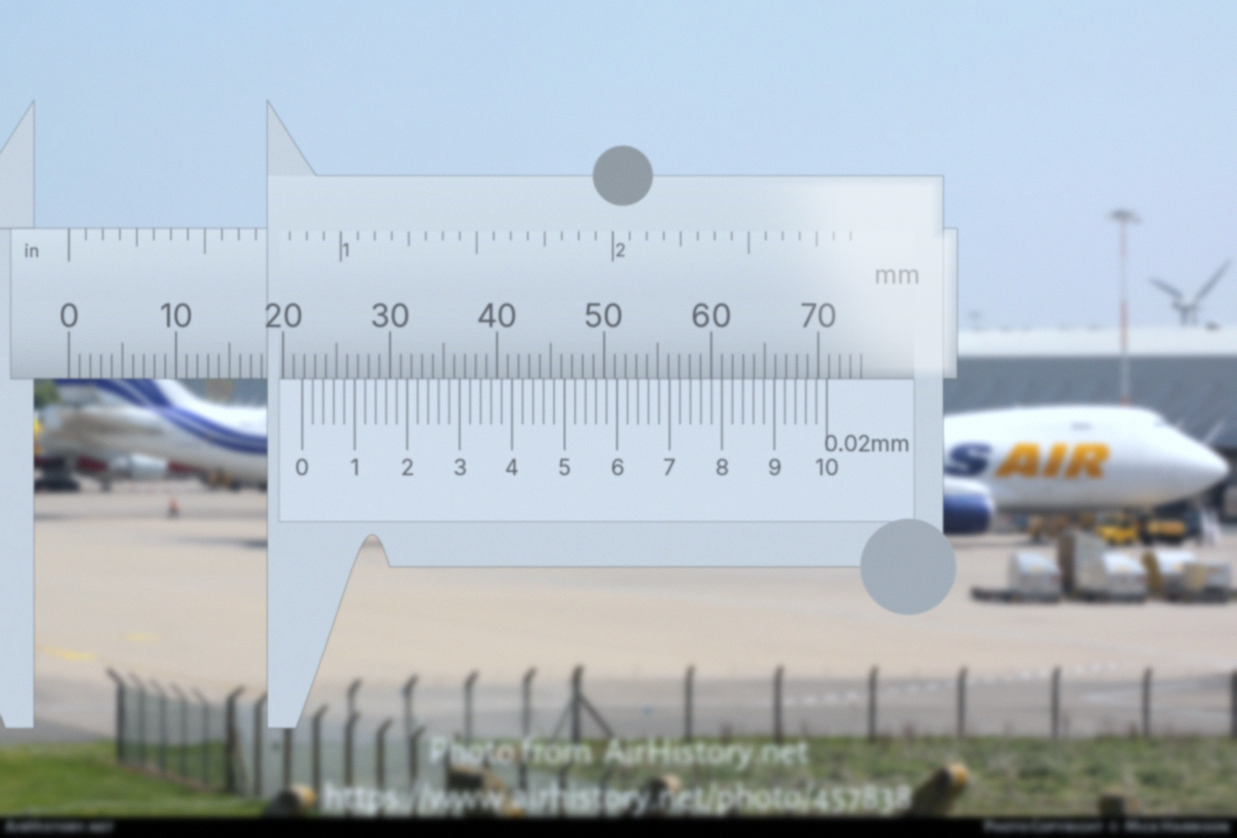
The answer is 21.8 mm
